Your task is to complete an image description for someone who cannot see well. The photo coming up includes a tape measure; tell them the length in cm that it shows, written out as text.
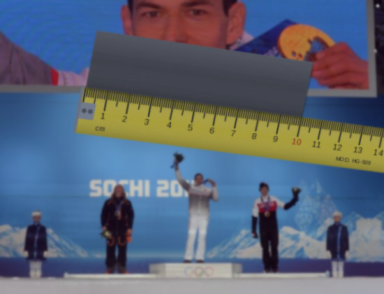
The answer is 10 cm
